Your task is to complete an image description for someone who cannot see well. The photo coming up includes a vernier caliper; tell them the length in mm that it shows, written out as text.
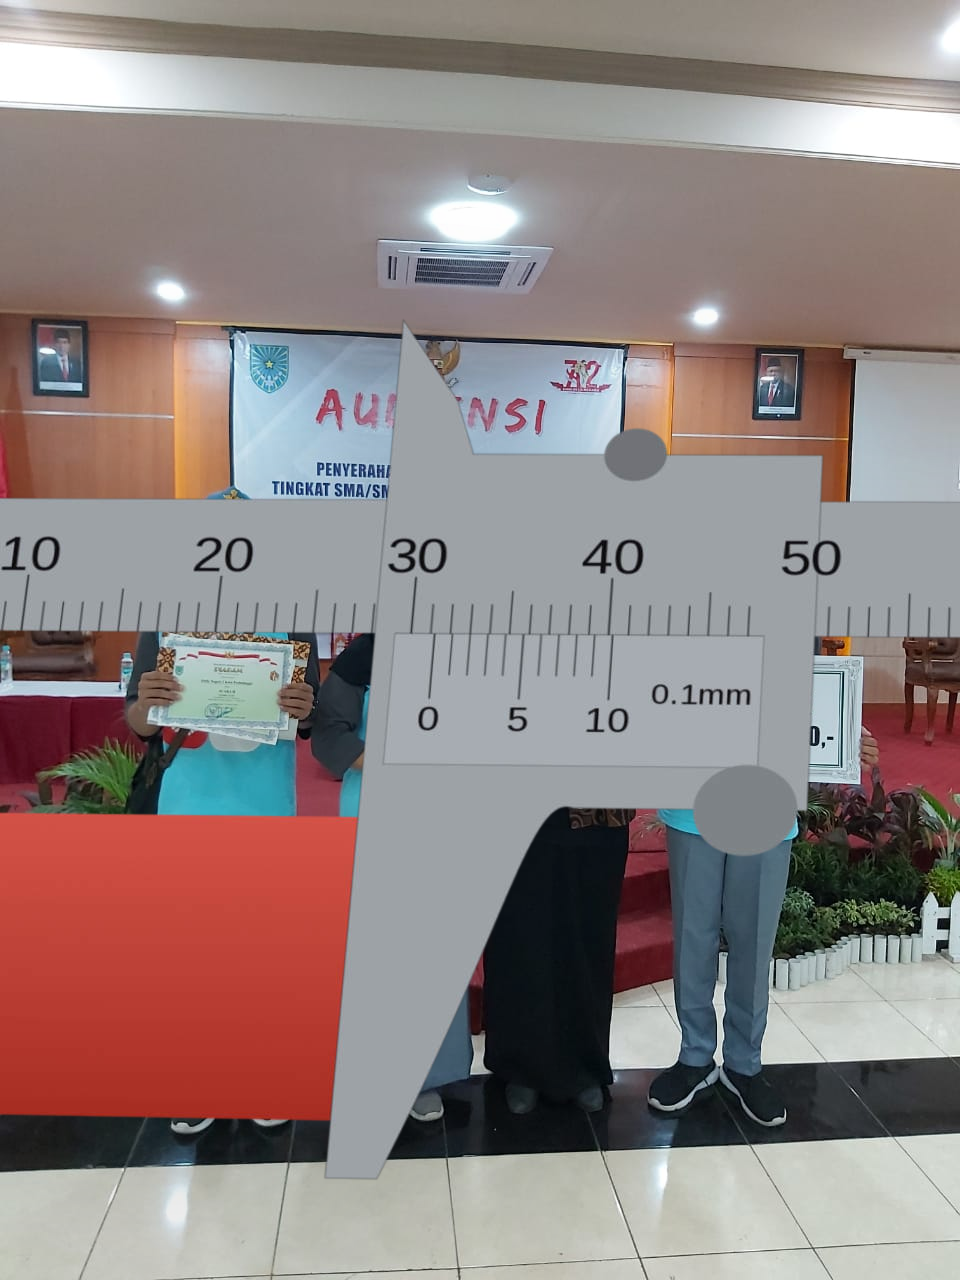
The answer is 31.2 mm
